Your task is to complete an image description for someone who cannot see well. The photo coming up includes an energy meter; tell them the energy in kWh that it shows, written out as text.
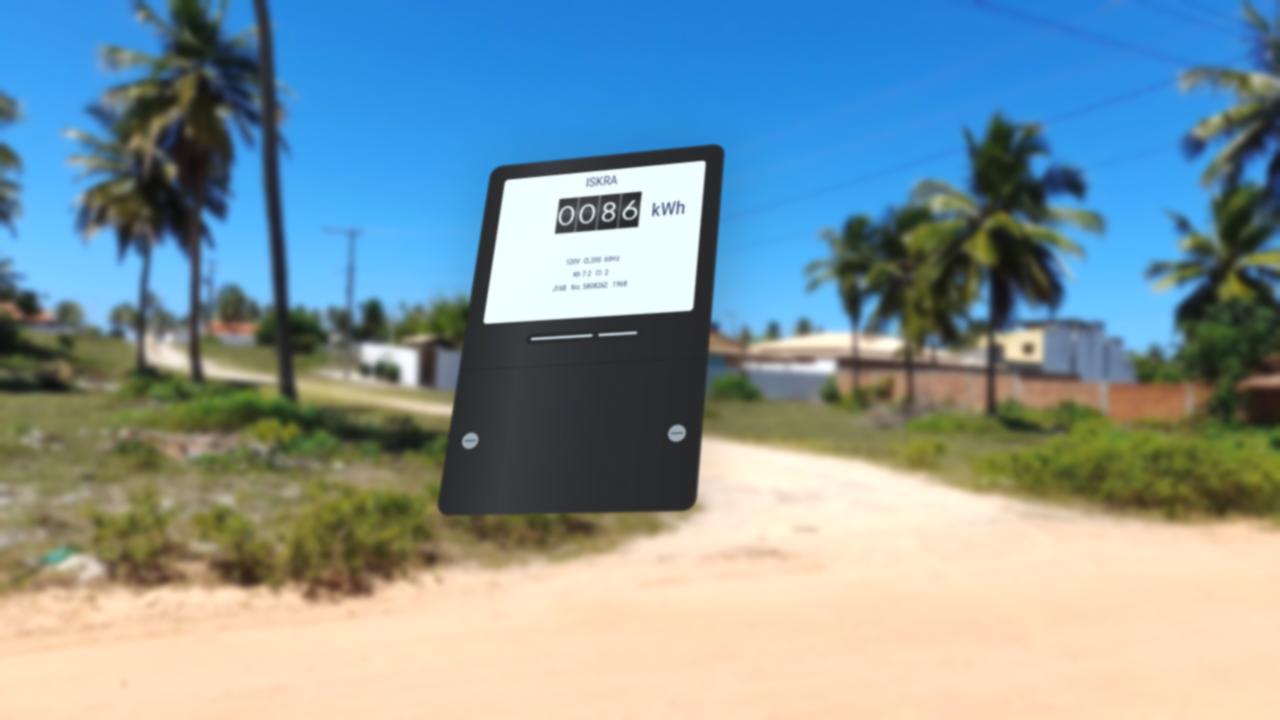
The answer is 86 kWh
